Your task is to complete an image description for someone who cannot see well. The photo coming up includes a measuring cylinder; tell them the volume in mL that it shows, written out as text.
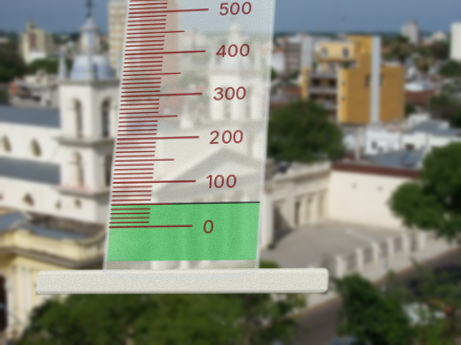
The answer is 50 mL
